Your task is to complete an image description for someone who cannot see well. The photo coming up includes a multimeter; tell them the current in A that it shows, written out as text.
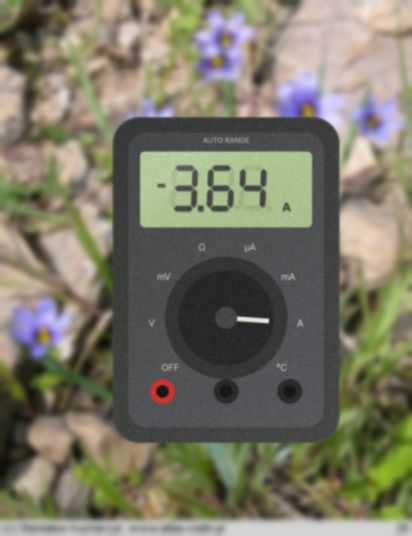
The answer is -3.64 A
